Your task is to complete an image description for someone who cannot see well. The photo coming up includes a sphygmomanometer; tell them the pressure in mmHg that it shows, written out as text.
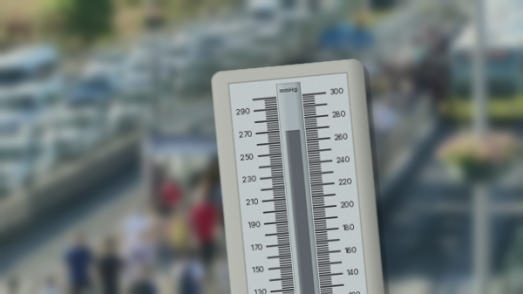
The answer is 270 mmHg
